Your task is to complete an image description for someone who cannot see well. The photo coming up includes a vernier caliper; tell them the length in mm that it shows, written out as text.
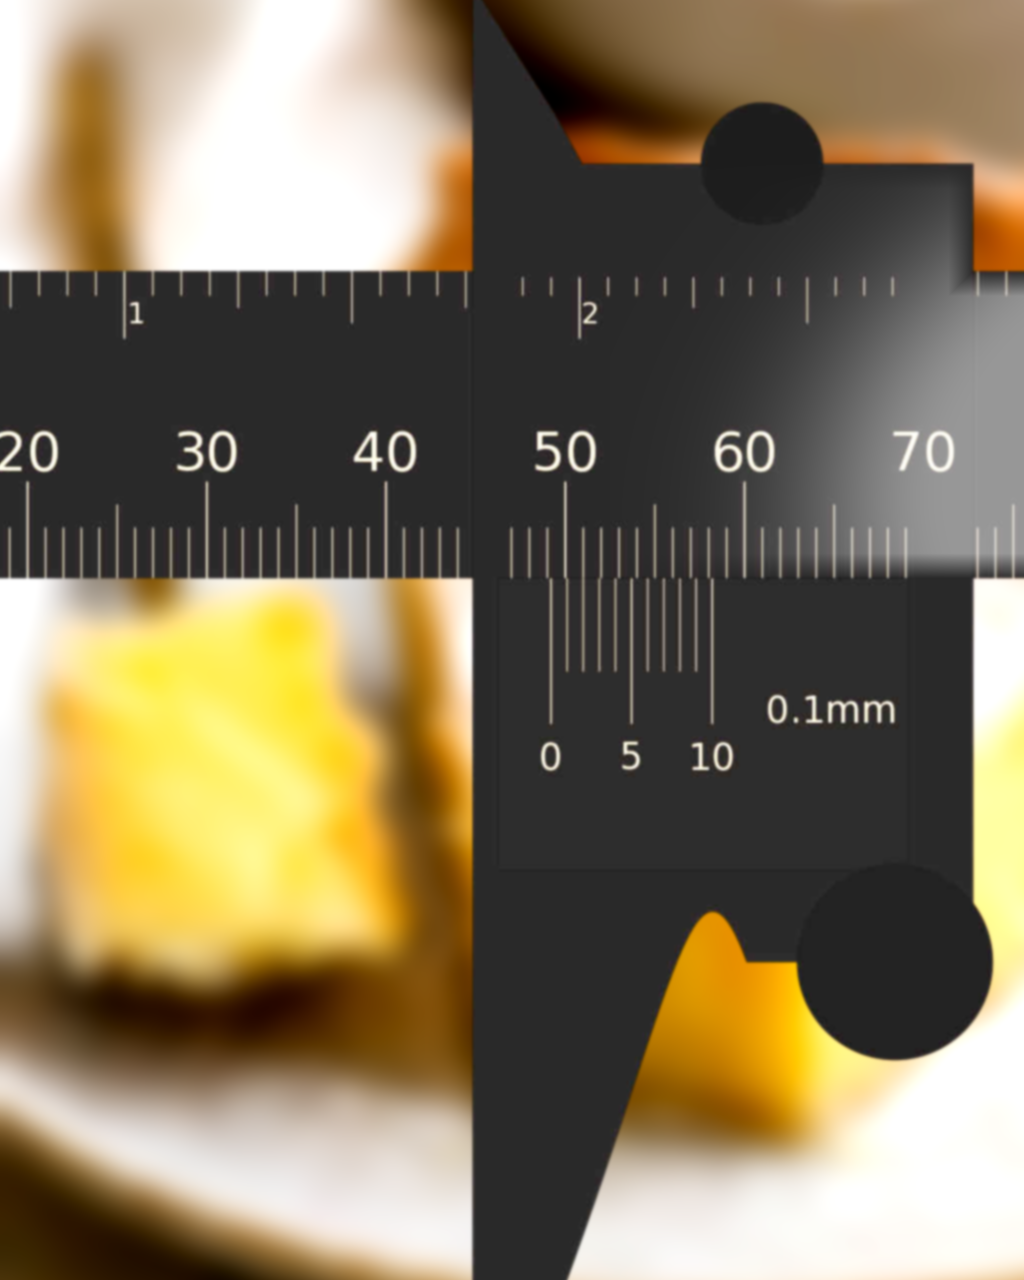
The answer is 49.2 mm
